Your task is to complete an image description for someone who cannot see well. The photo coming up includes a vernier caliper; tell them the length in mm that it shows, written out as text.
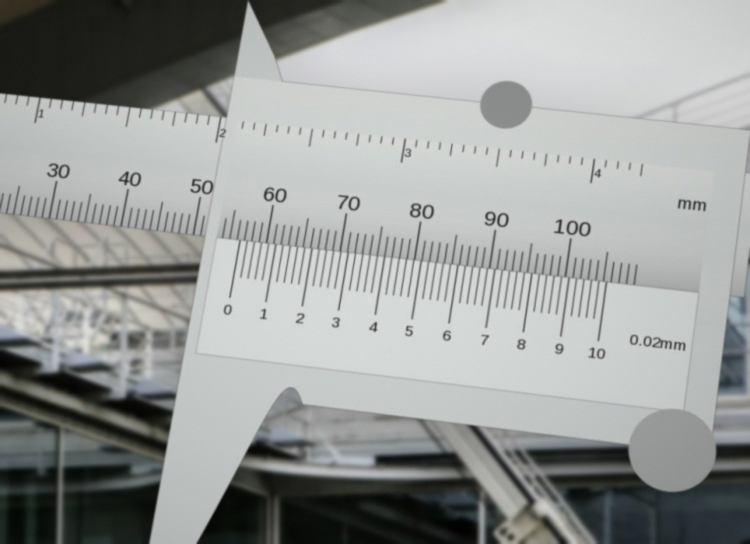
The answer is 56.4 mm
